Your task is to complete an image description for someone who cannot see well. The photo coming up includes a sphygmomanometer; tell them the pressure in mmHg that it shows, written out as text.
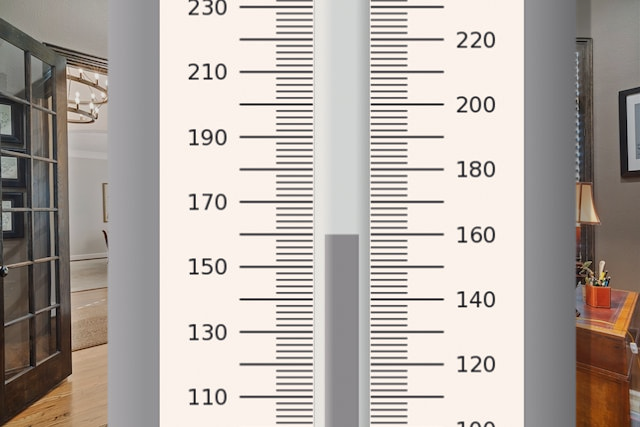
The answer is 160 mmHg
